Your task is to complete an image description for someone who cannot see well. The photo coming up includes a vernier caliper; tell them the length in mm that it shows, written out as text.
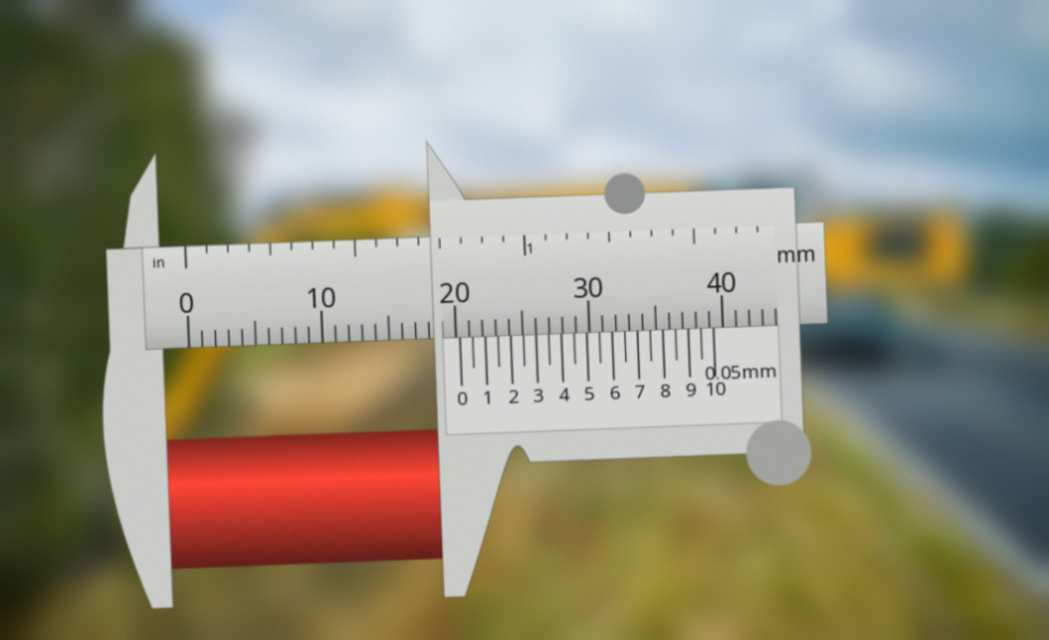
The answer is 20.3 mm
